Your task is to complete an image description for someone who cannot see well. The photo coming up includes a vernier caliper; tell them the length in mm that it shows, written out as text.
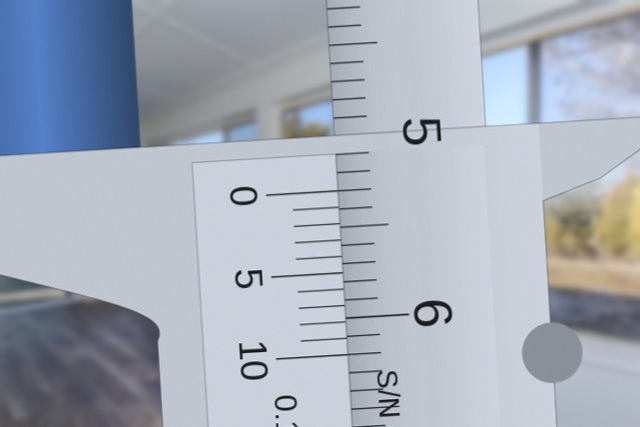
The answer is 53.0 mm
